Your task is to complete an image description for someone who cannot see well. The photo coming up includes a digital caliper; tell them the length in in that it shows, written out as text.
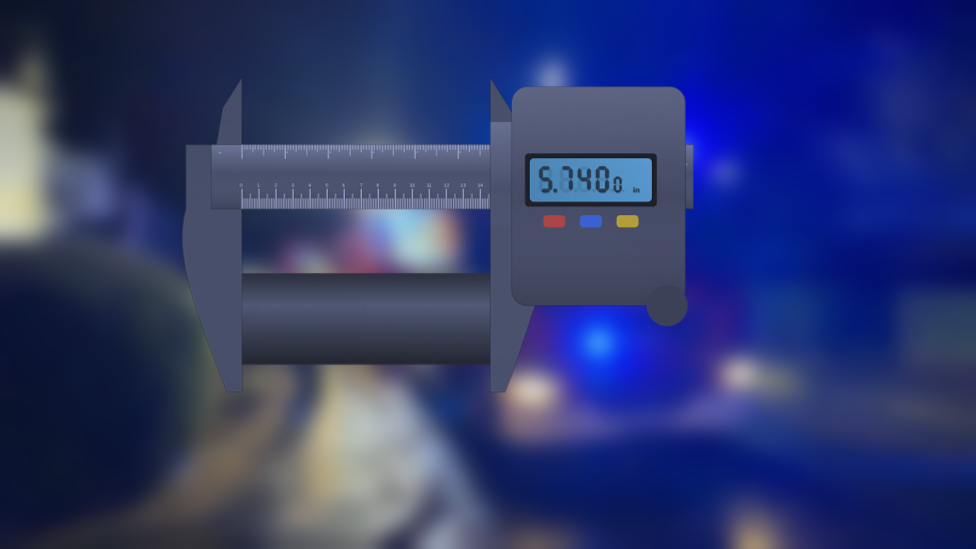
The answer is 5.7400 in
